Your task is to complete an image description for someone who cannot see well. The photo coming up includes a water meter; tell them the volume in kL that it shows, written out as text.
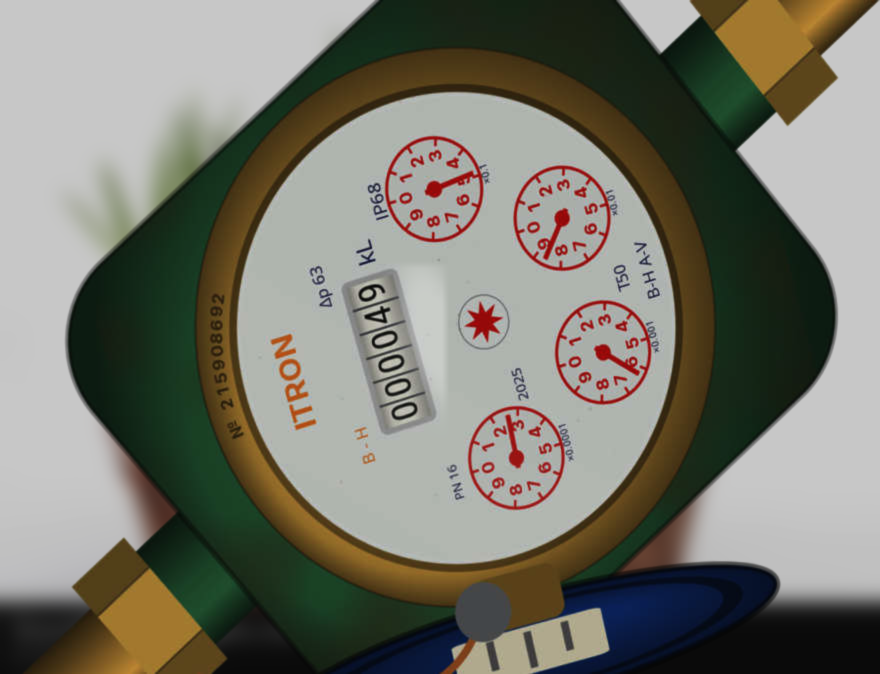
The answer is 49.4862 kL
